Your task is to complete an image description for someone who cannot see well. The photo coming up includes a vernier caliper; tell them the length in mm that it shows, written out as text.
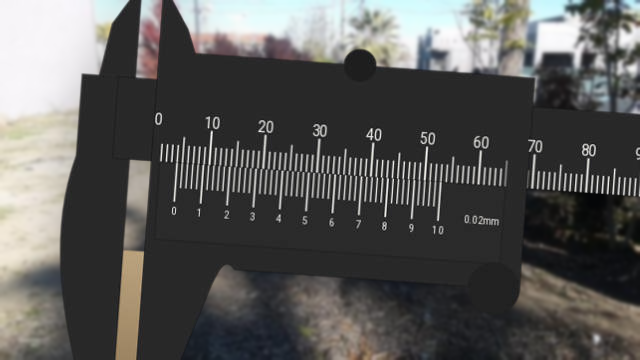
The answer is 4.0 mm
